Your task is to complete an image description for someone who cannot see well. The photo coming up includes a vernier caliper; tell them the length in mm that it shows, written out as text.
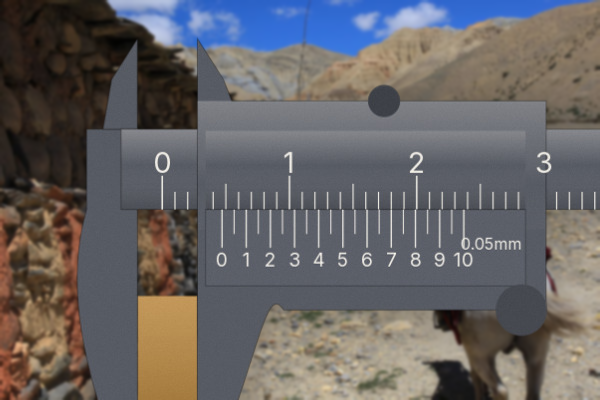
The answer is 4.7 mm
